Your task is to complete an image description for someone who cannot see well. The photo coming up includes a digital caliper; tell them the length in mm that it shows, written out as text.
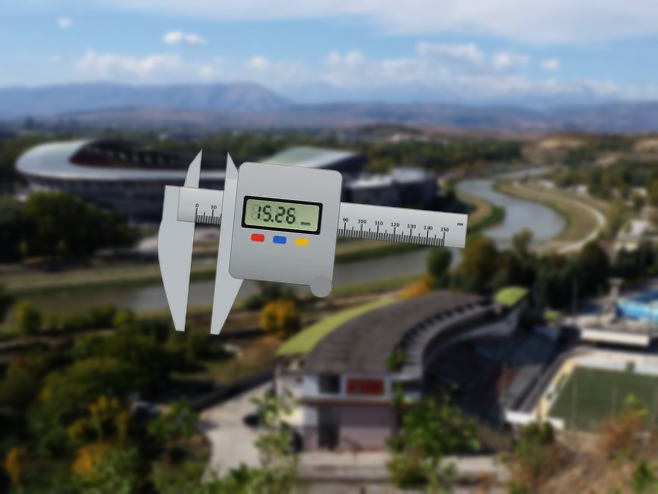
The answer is 15.26 mm
